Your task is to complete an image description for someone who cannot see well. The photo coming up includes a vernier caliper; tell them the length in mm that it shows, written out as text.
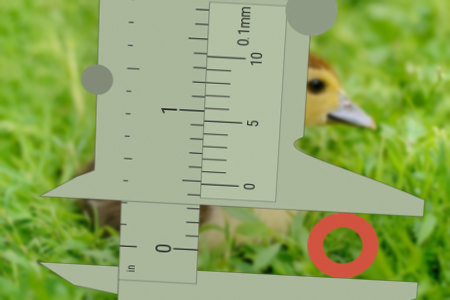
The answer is 4.8 mm
